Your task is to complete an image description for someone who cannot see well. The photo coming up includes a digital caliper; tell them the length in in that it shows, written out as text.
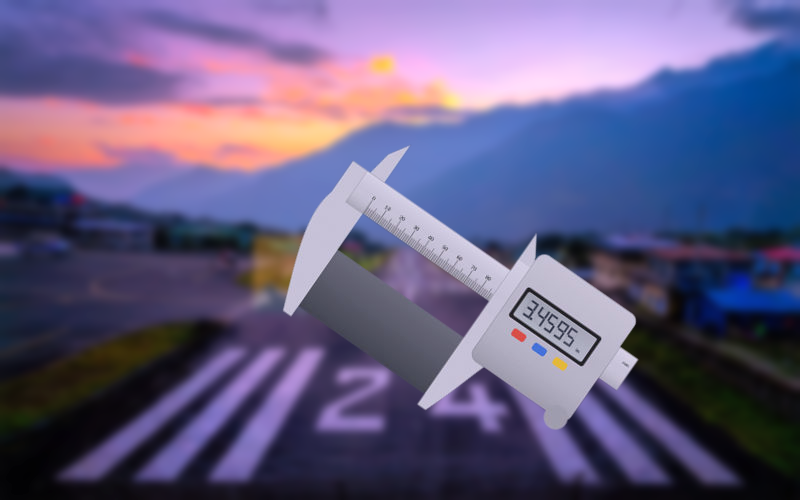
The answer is 3.4595 in
